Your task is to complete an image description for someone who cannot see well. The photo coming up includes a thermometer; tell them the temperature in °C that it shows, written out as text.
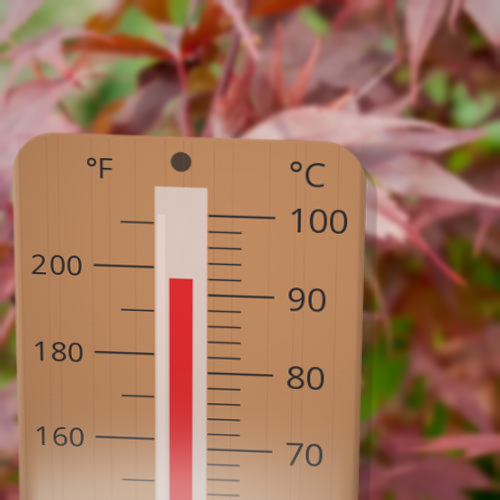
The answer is 92 °C
